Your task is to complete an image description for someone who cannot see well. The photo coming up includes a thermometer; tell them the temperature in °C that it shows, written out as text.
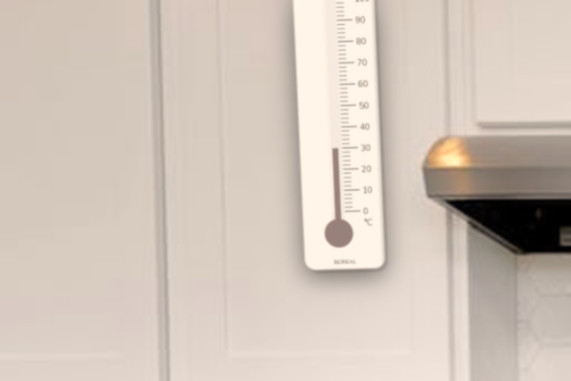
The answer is 30 °C
